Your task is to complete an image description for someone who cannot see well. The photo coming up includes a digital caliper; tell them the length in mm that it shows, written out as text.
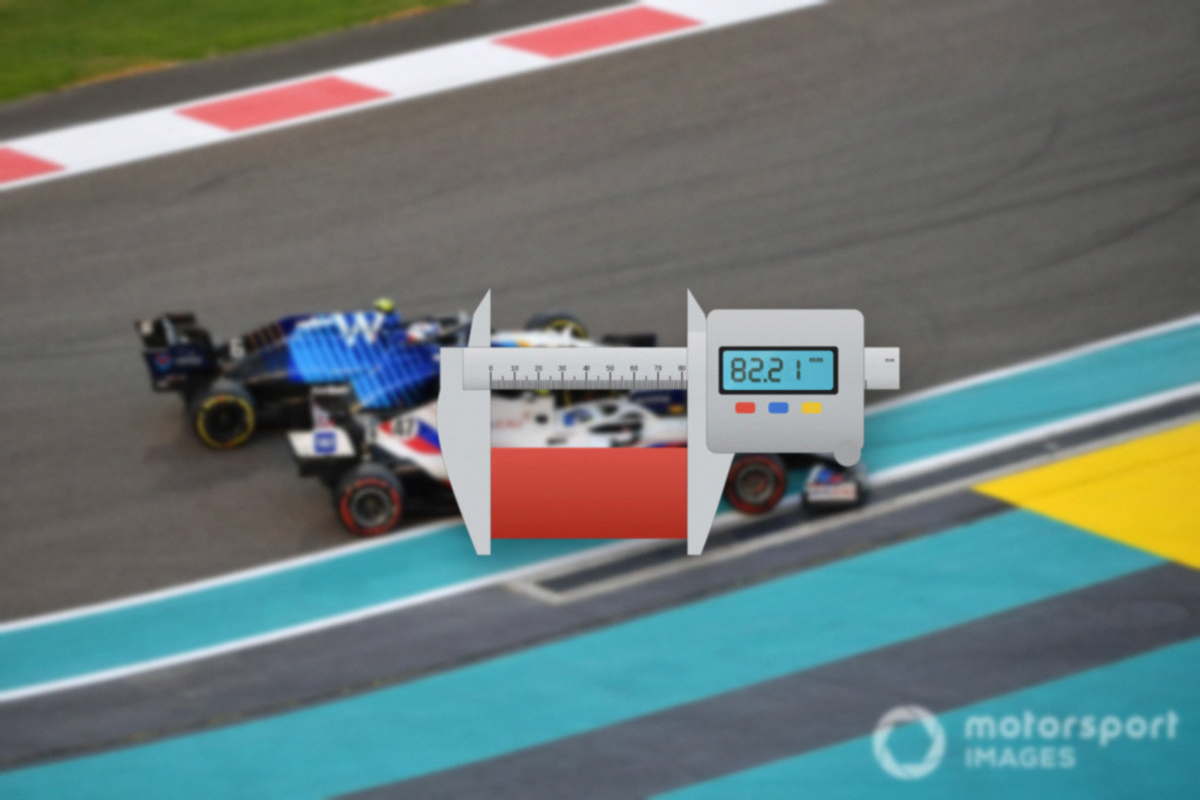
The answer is 82.21 mm
